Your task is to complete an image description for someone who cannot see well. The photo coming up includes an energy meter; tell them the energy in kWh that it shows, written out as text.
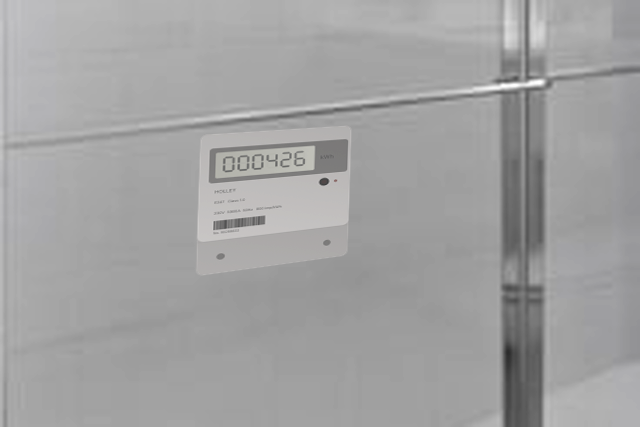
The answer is 426 kWh
